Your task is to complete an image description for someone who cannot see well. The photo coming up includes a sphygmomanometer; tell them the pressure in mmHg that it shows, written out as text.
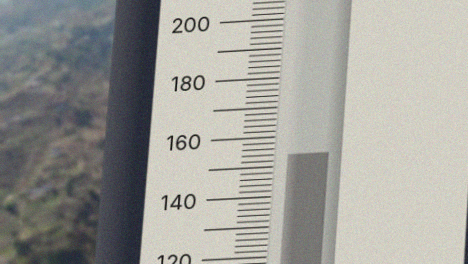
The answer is 154 mmHg
